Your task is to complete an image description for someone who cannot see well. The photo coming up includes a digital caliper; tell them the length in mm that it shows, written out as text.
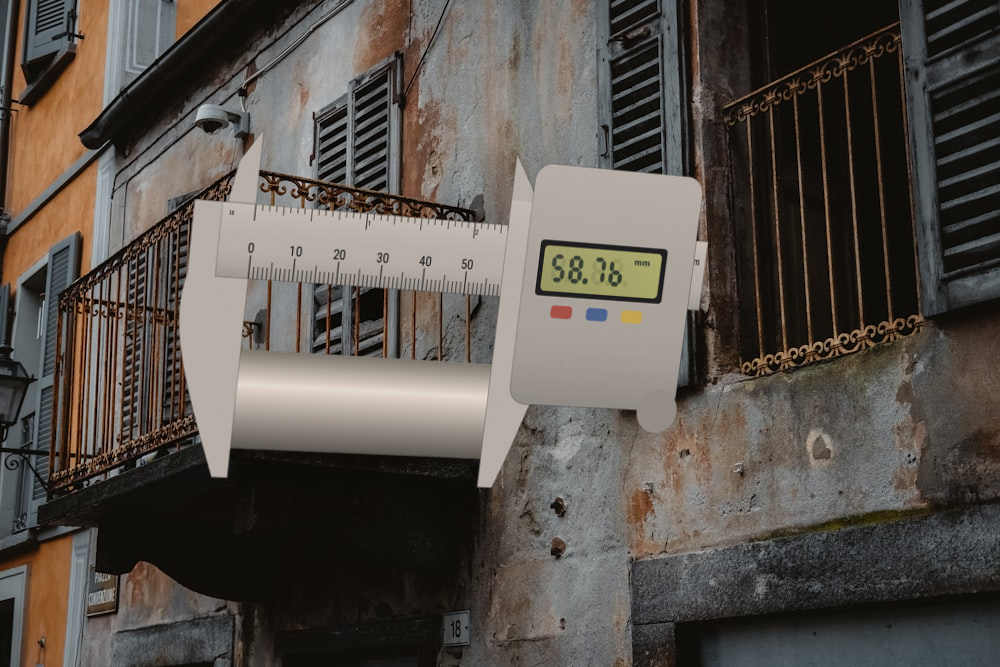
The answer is 58.76 mm
